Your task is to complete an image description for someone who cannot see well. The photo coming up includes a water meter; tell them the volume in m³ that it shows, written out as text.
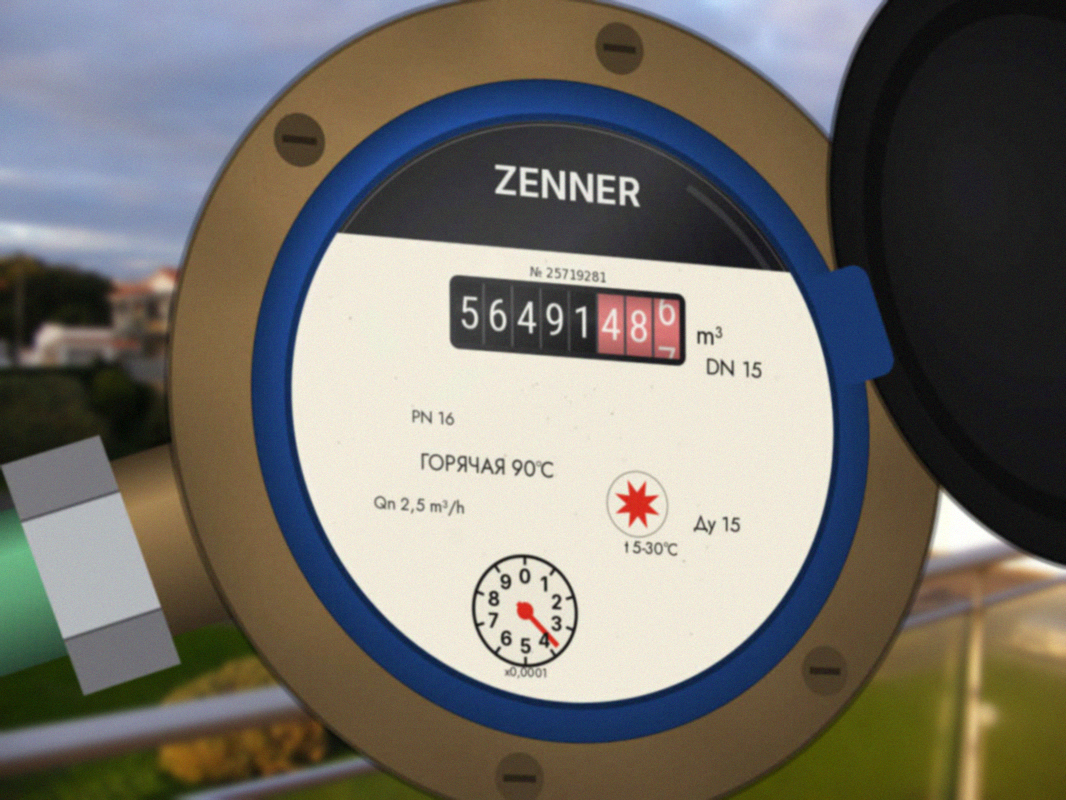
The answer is 56491.4863 m³
